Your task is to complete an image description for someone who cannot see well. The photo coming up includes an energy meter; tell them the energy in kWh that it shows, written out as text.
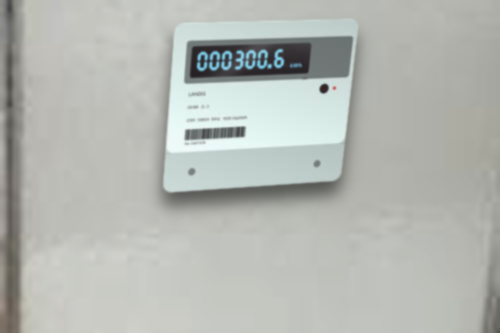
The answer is 300.6 kWh
